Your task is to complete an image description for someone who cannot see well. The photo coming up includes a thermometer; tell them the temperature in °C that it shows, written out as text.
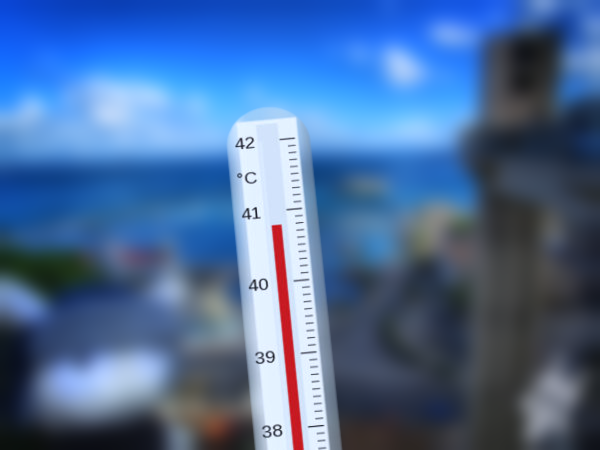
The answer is 40.8 °C
